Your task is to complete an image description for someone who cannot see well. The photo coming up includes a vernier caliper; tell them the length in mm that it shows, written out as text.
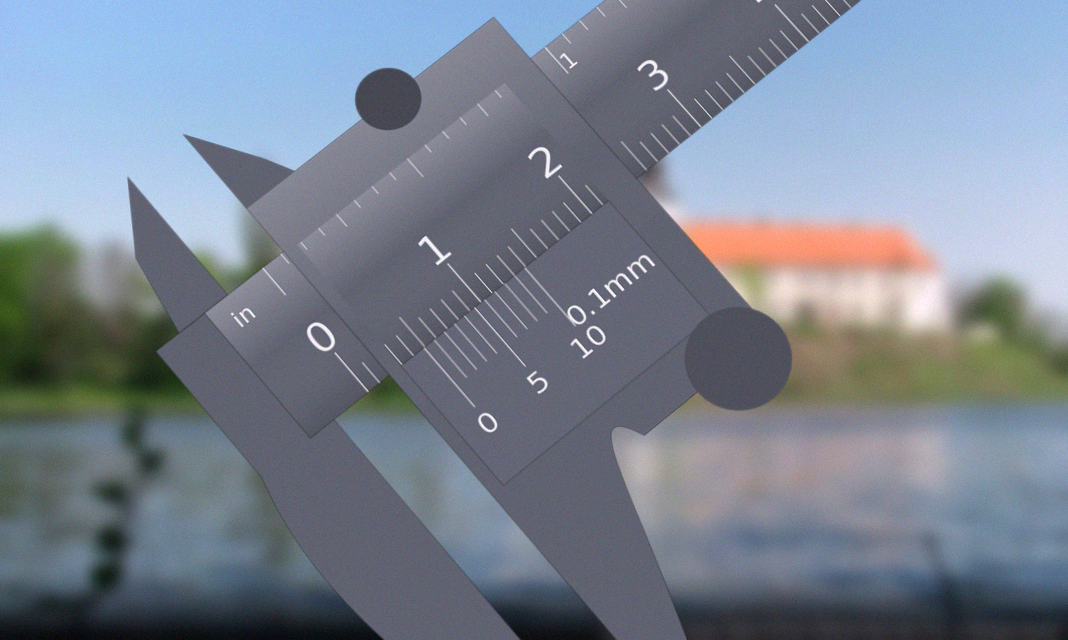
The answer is 4.9 mm
